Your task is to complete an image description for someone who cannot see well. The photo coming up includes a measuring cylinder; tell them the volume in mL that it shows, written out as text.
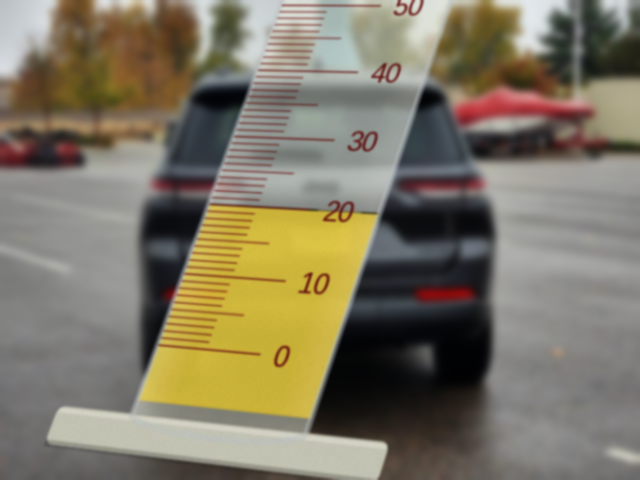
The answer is 20 mL
